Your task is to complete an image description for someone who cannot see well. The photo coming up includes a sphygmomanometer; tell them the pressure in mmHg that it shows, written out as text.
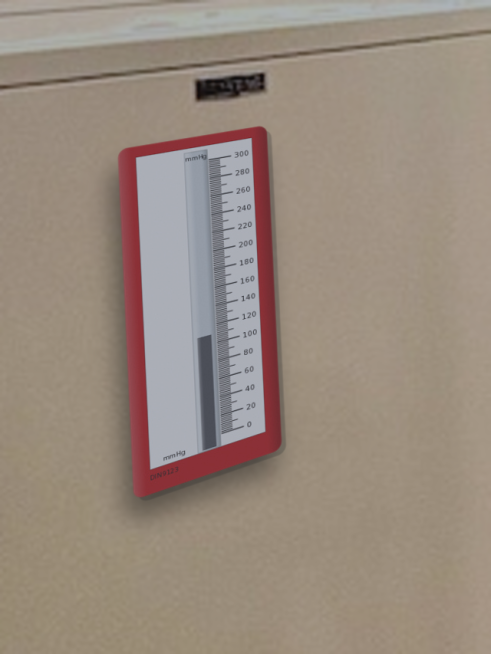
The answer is 110 mmHg
